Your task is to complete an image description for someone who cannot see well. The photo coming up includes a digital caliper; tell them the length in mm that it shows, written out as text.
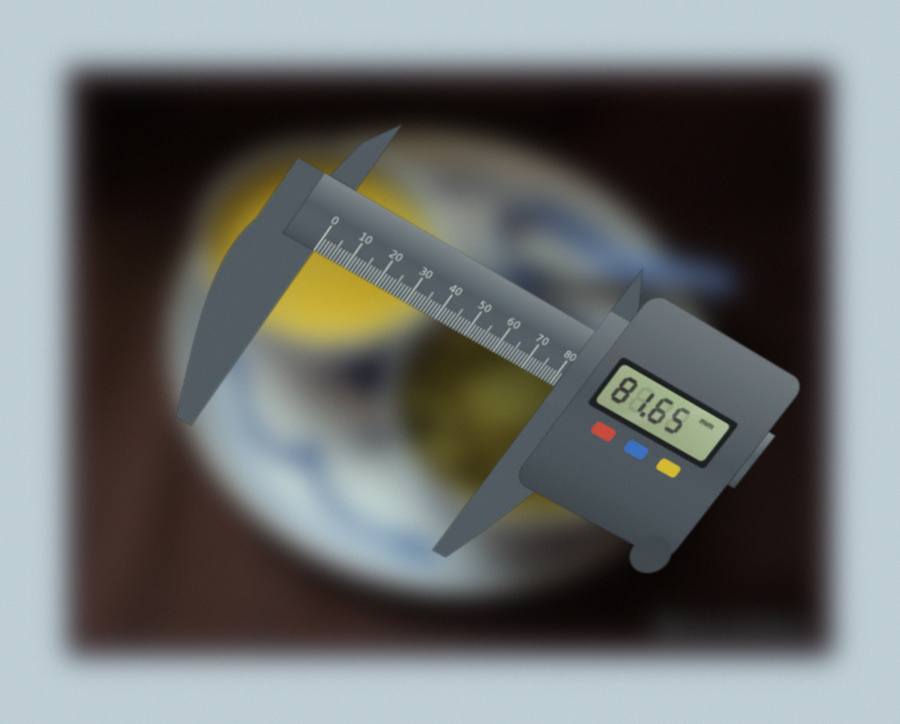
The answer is 81.65 mm
